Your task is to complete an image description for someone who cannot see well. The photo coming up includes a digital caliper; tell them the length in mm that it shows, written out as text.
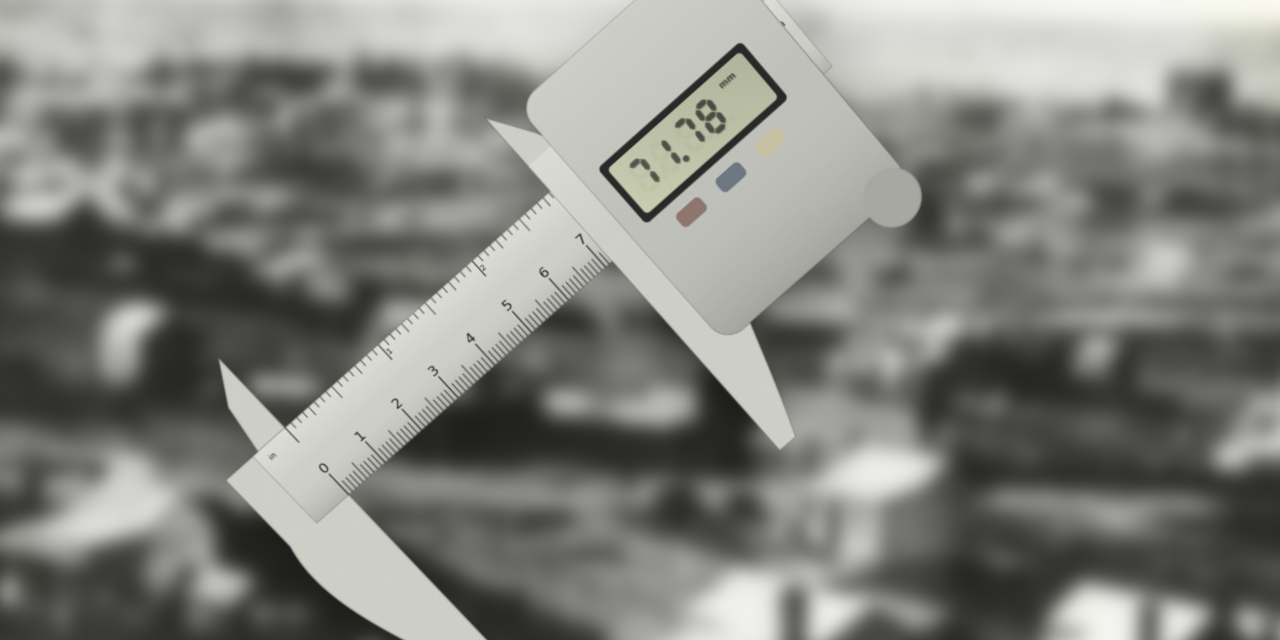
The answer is 71.78 mm
